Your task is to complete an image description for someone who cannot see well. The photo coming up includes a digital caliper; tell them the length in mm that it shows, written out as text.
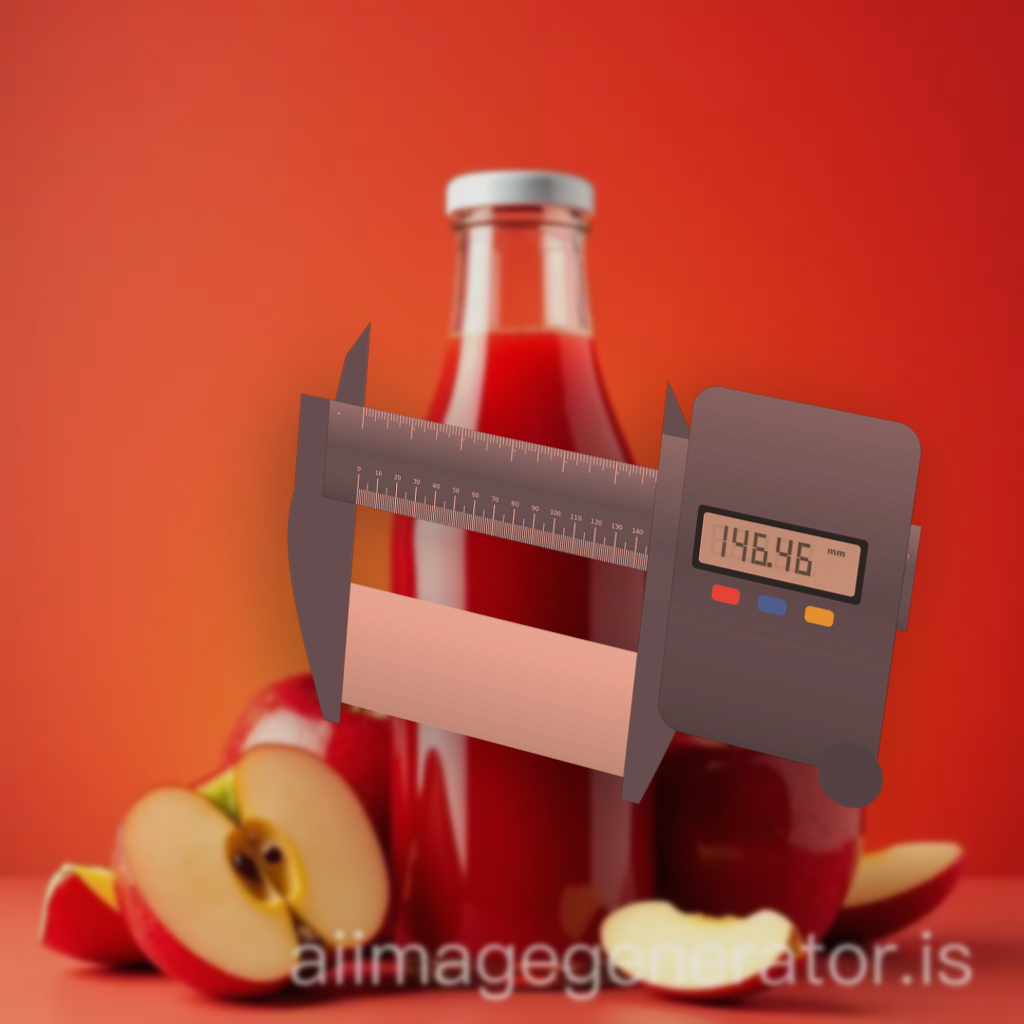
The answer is 146.46 mm
